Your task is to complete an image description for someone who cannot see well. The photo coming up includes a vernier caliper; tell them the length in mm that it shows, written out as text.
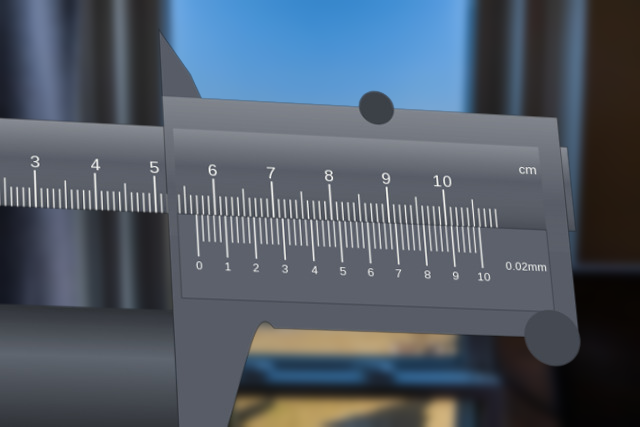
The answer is 56.8 mm
